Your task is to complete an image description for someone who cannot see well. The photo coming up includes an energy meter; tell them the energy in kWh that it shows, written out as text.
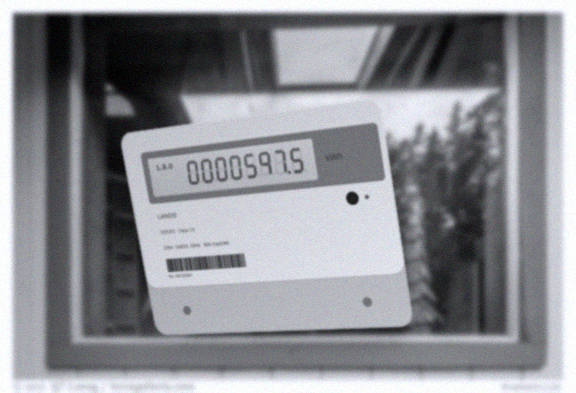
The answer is 597.5 kWh
